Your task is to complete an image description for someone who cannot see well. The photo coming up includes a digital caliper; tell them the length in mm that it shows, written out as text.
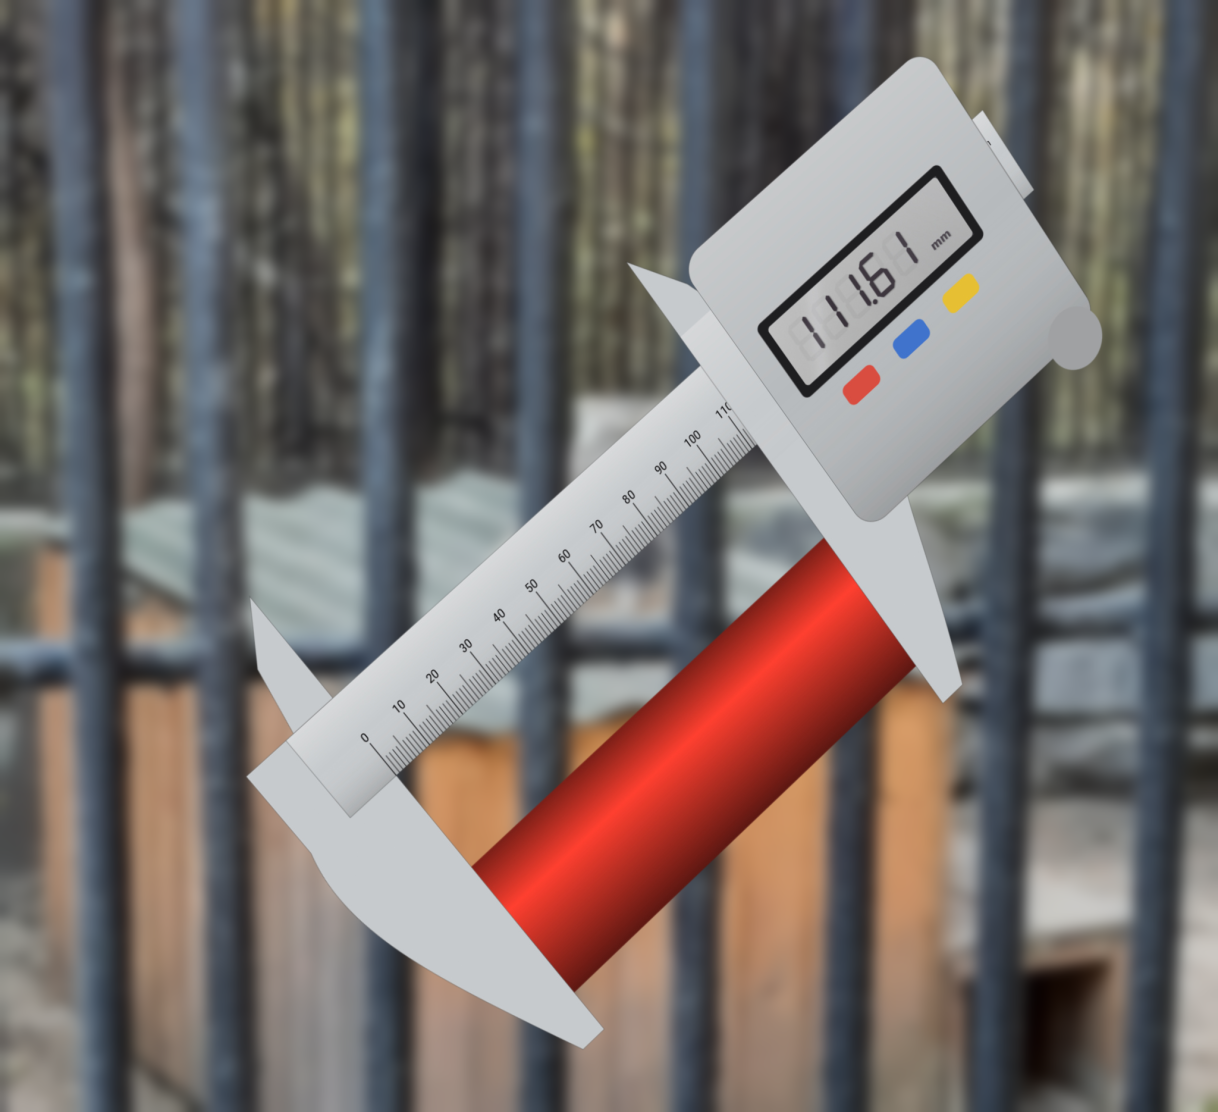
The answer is 111.61 mm
